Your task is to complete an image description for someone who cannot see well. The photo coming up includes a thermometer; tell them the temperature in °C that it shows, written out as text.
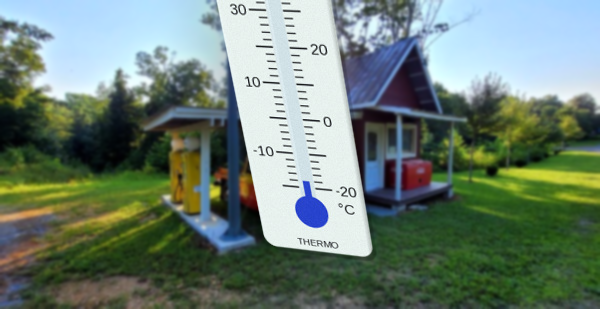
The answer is -18 °C
